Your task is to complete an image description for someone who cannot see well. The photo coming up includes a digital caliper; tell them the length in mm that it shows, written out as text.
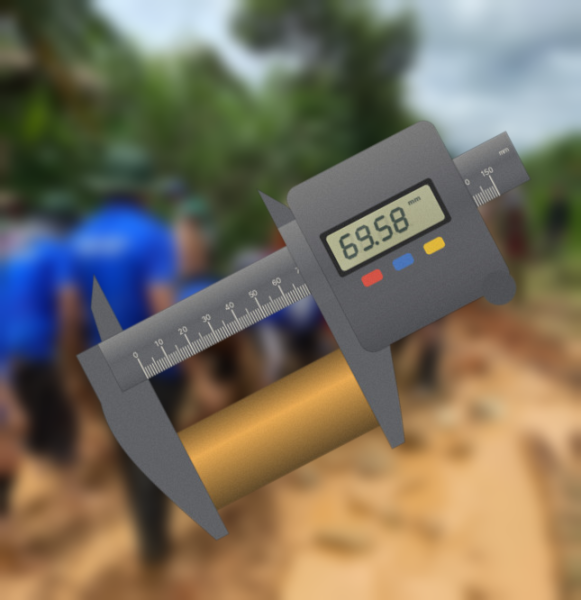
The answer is 69.58 mm
